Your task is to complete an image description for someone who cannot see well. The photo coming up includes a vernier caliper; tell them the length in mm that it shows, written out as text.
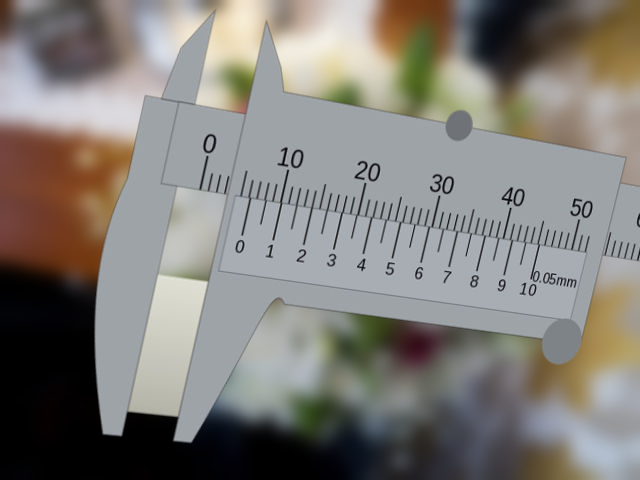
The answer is 6.2 mm
